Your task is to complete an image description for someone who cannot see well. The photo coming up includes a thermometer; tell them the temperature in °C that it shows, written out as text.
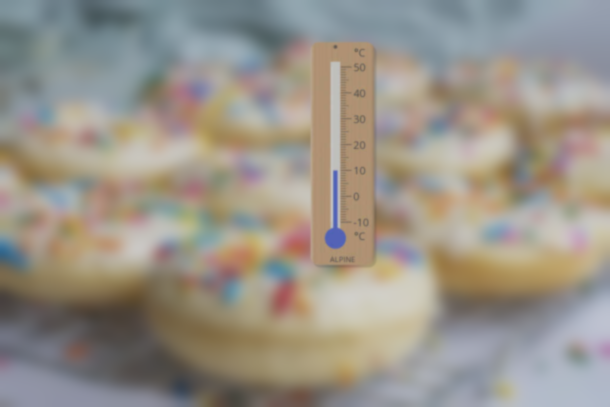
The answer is 10 °C
